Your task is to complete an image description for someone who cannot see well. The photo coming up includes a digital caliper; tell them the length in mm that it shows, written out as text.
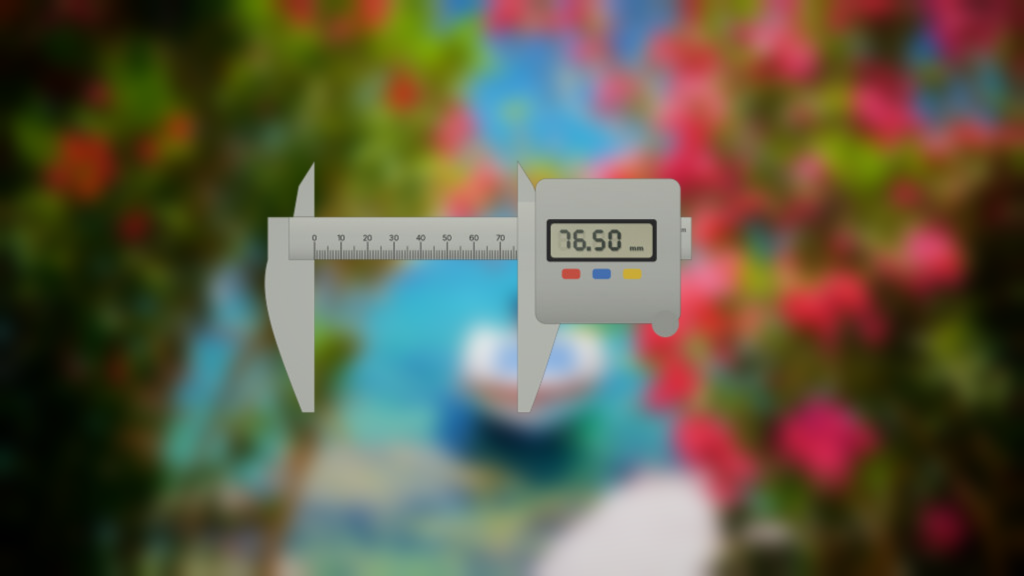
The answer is 76.50 mm
